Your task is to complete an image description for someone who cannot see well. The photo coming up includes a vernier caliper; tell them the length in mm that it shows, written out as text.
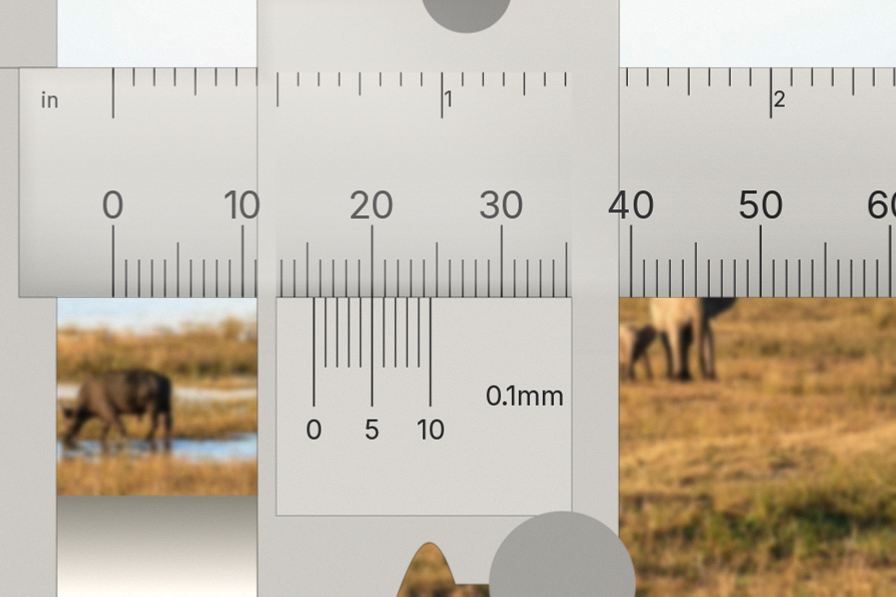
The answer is 15.5 mm
